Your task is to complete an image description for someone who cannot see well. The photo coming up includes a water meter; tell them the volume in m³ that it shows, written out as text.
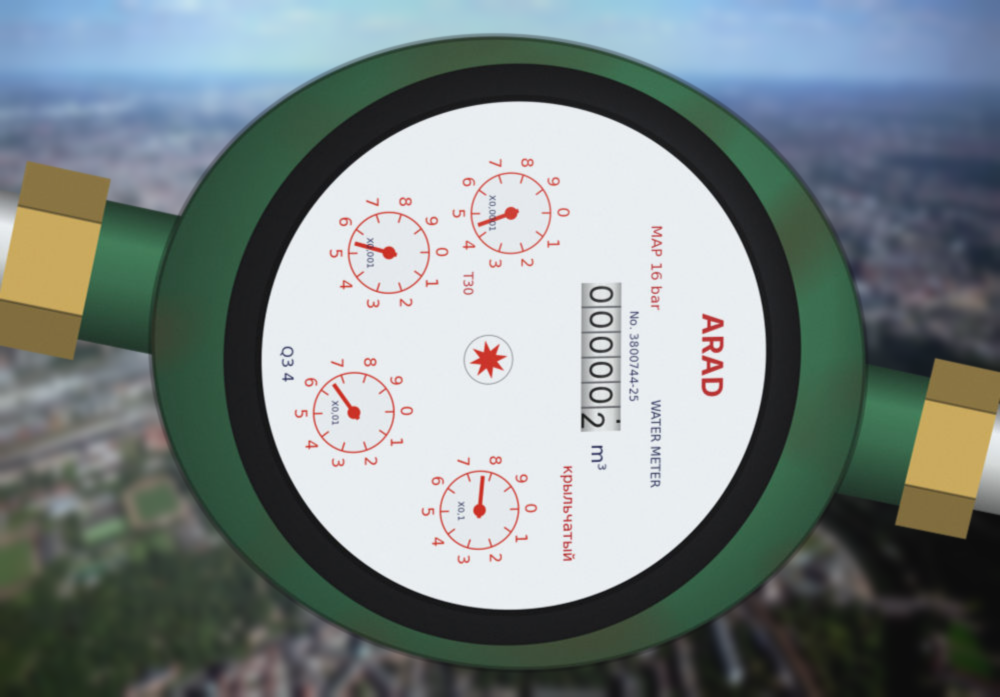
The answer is 1.7654 m³
